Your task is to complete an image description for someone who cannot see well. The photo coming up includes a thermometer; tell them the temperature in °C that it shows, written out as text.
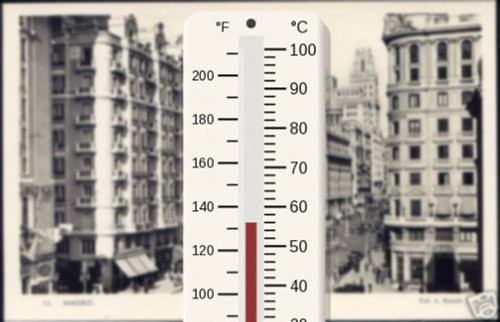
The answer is 56 °C
